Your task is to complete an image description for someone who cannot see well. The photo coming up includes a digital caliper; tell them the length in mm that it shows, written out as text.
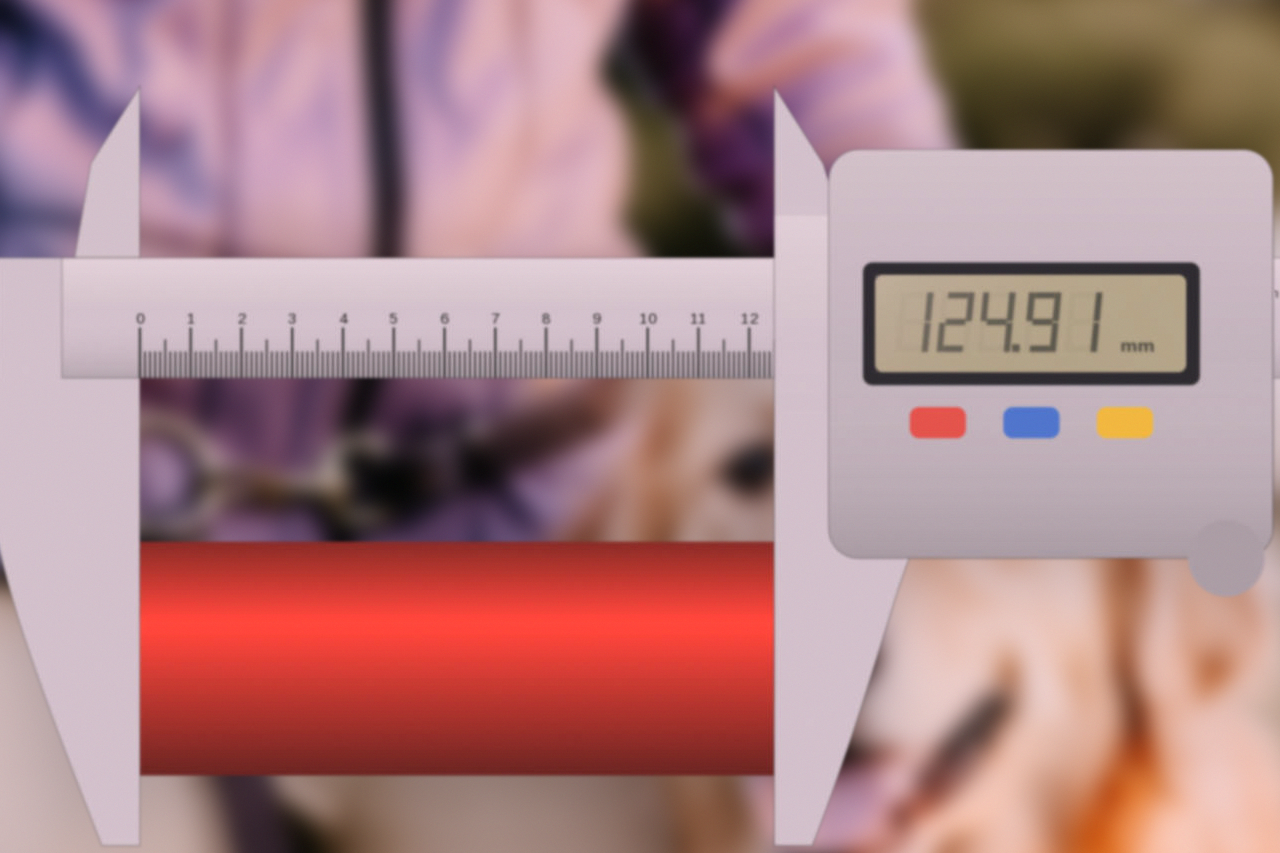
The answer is 124.91 mm
